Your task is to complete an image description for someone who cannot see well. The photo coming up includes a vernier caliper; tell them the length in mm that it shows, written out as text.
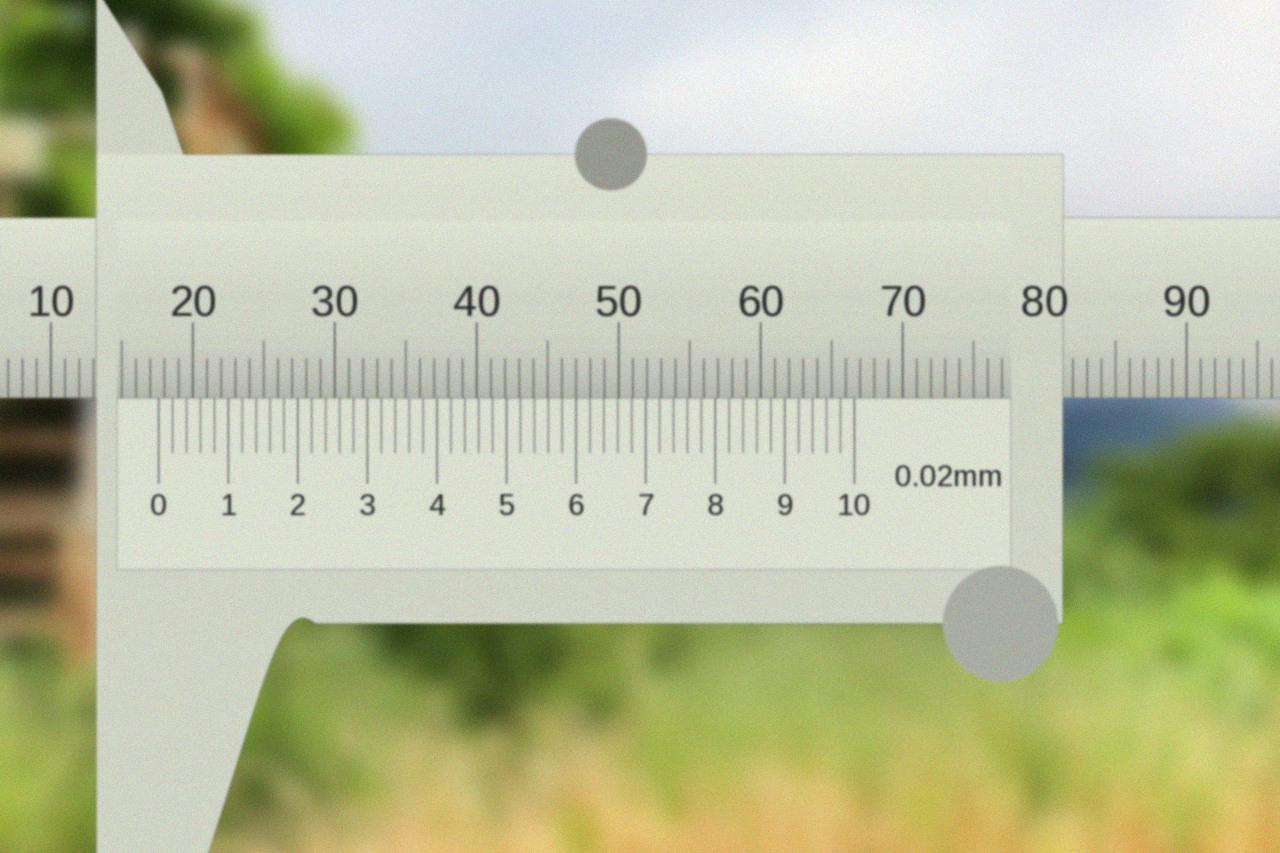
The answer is 17.6 mm
